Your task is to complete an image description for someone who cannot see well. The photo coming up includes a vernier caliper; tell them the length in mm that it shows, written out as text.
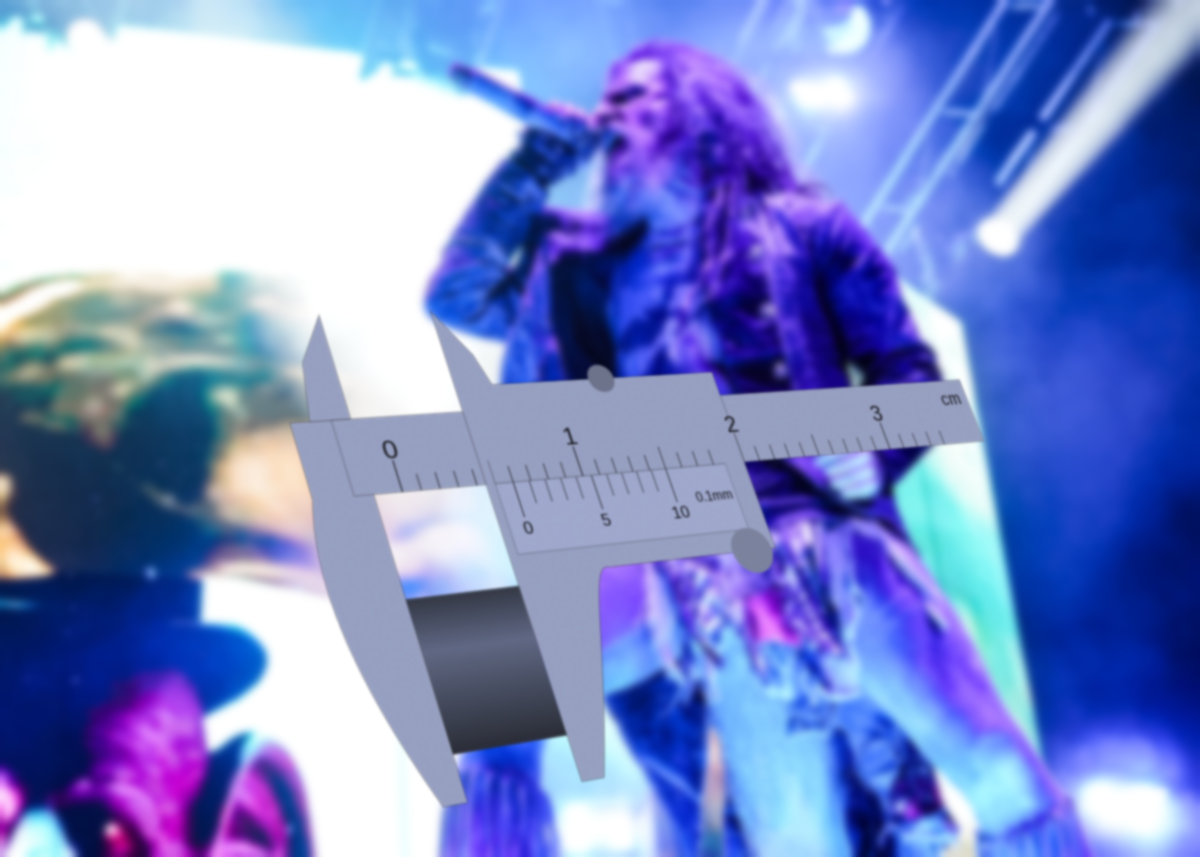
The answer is 6.0 mm
